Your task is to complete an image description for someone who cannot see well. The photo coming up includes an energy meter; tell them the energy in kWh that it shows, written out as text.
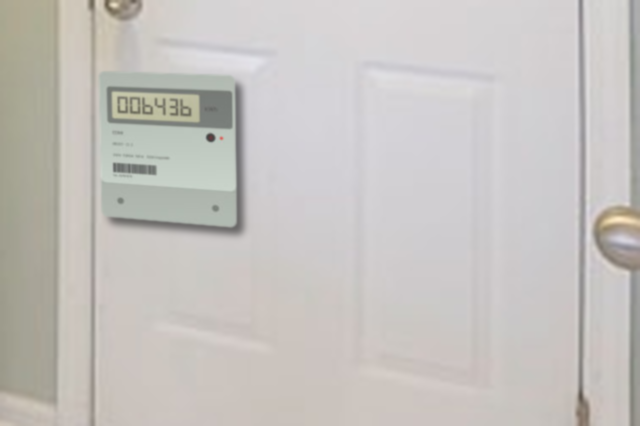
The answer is 6436 kWh
